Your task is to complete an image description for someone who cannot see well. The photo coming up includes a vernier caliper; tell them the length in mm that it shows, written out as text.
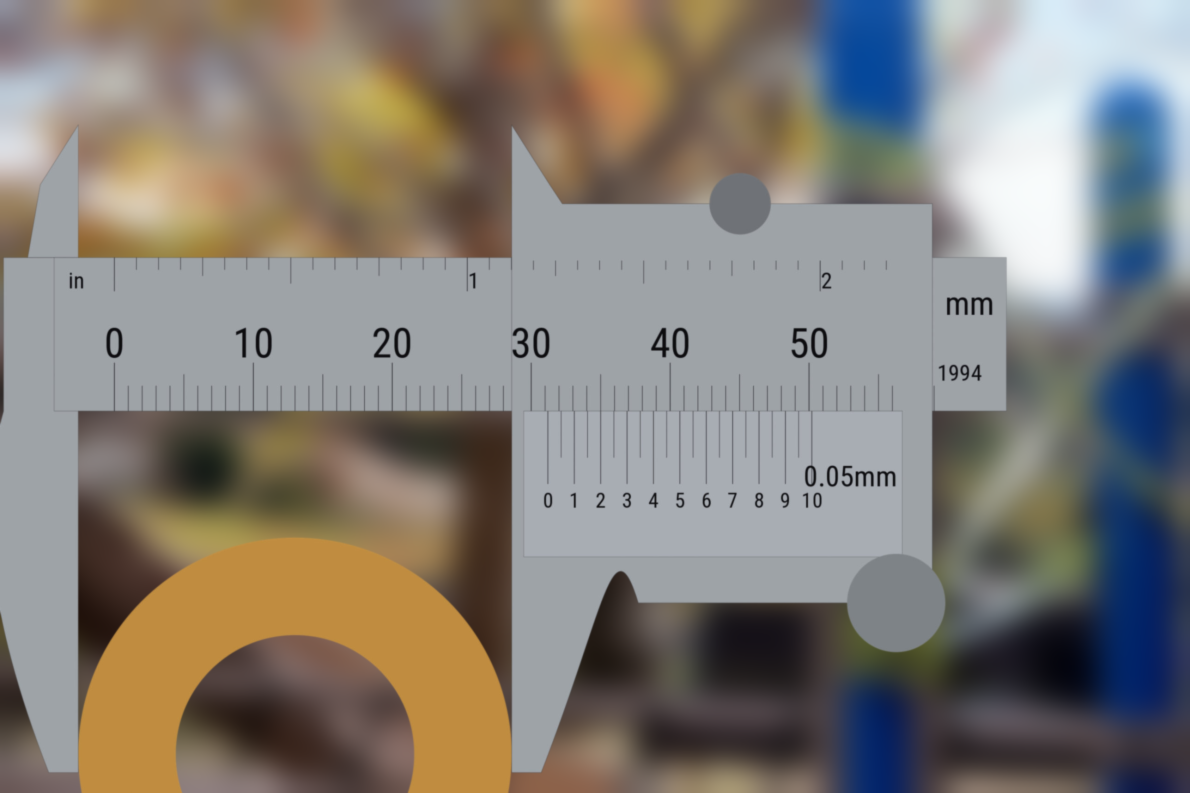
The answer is 31.2 mm
